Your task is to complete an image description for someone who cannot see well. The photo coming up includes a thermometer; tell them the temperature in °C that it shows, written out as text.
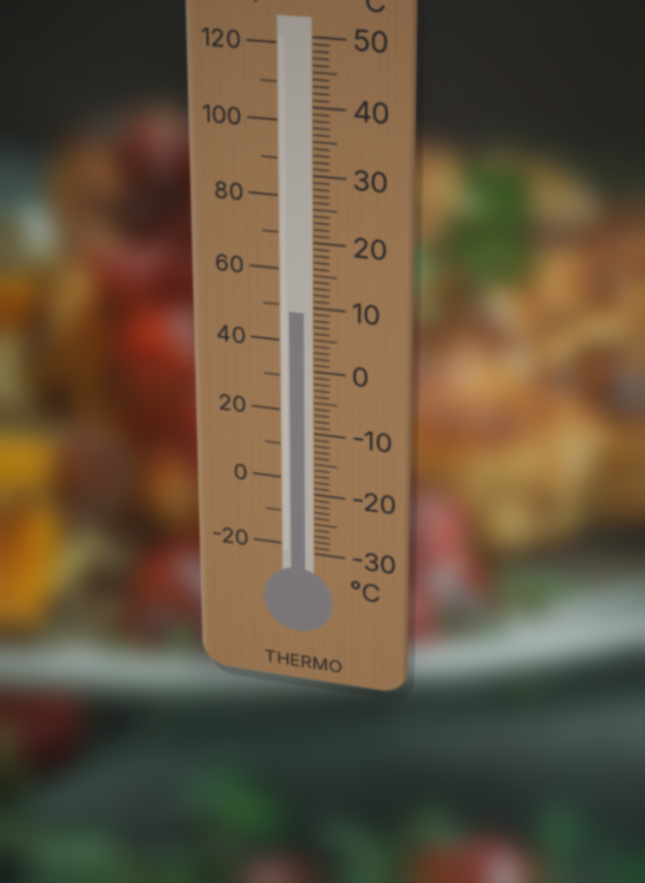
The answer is 9 °C
